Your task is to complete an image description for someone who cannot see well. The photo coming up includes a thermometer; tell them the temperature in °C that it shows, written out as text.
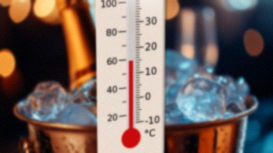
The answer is 15 °C
